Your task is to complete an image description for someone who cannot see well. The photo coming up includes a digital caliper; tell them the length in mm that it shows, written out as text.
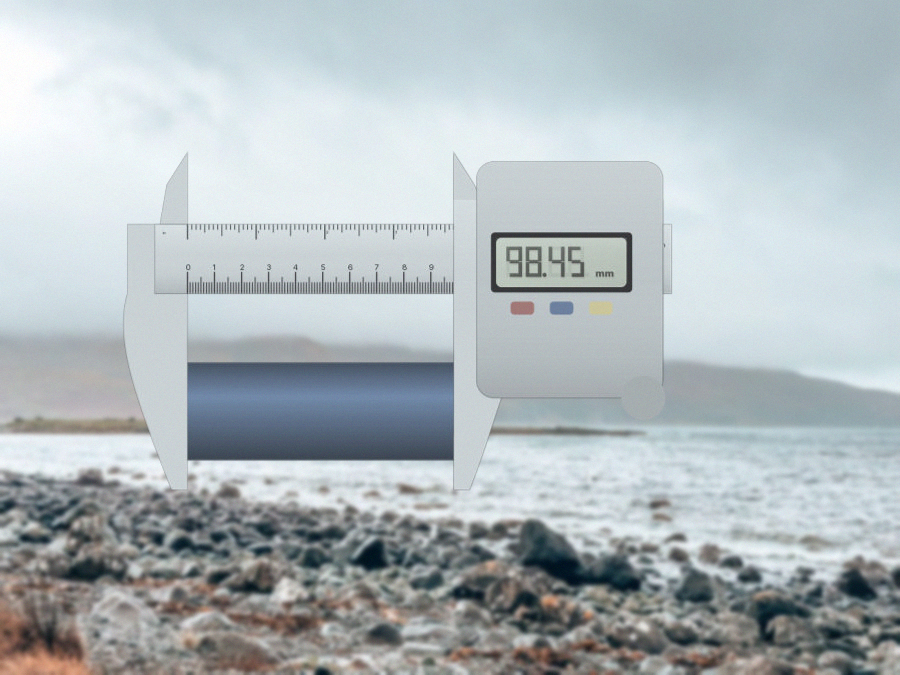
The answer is 98.45 mm
